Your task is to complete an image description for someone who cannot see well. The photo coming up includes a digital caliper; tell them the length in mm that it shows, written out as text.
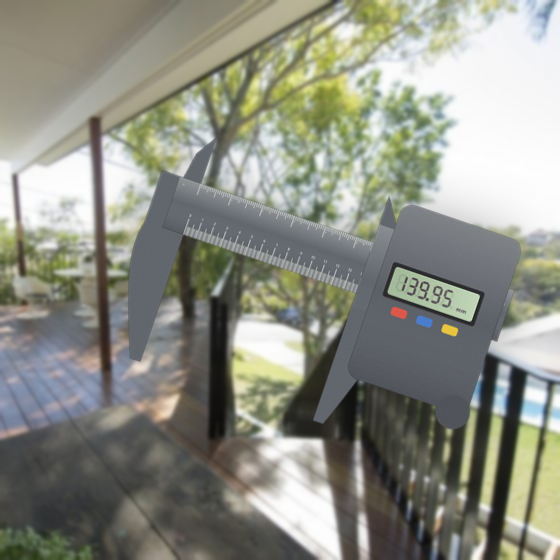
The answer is 139.95 mm
